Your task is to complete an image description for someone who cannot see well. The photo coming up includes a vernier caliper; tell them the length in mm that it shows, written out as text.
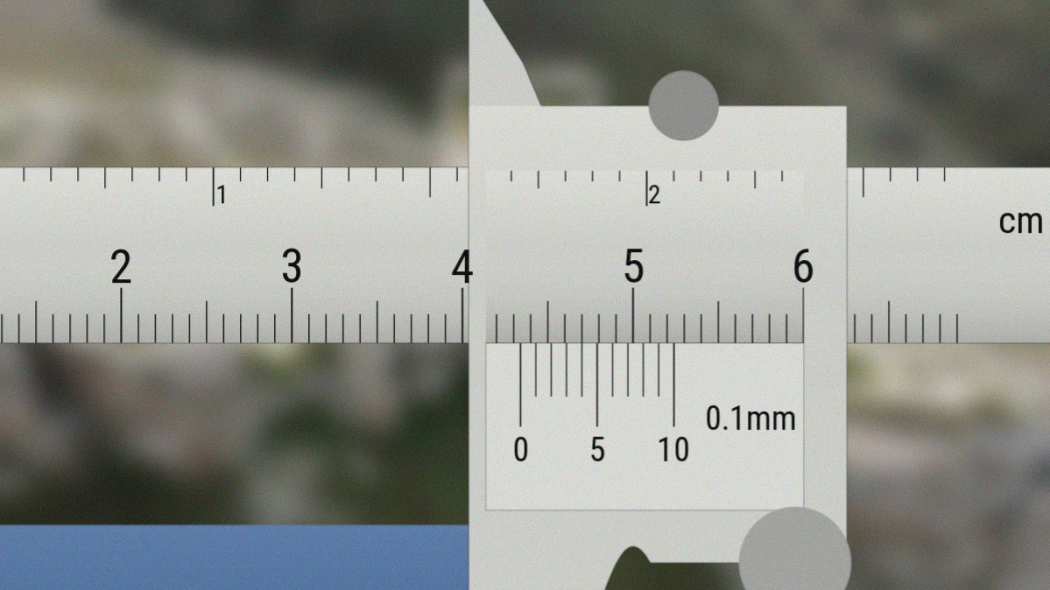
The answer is 43.4 mm
